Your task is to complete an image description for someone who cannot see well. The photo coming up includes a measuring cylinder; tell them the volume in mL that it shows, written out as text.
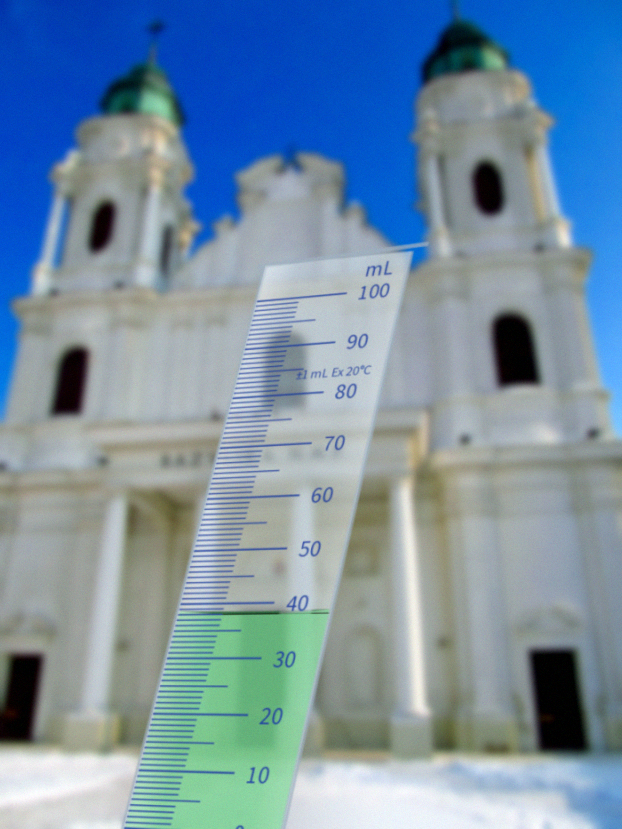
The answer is 38 mL
